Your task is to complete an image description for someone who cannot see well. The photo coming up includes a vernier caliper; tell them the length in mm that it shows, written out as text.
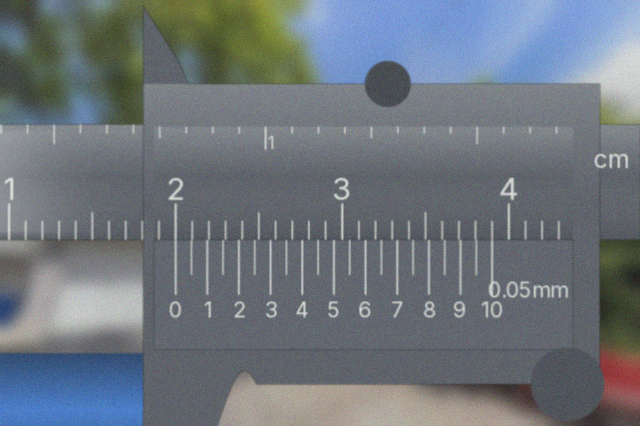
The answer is 20.0 mm
